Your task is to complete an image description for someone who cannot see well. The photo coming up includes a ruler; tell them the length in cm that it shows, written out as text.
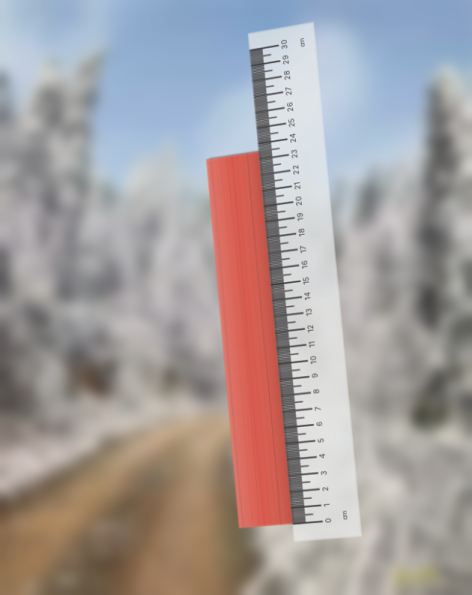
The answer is 23.5 cm
